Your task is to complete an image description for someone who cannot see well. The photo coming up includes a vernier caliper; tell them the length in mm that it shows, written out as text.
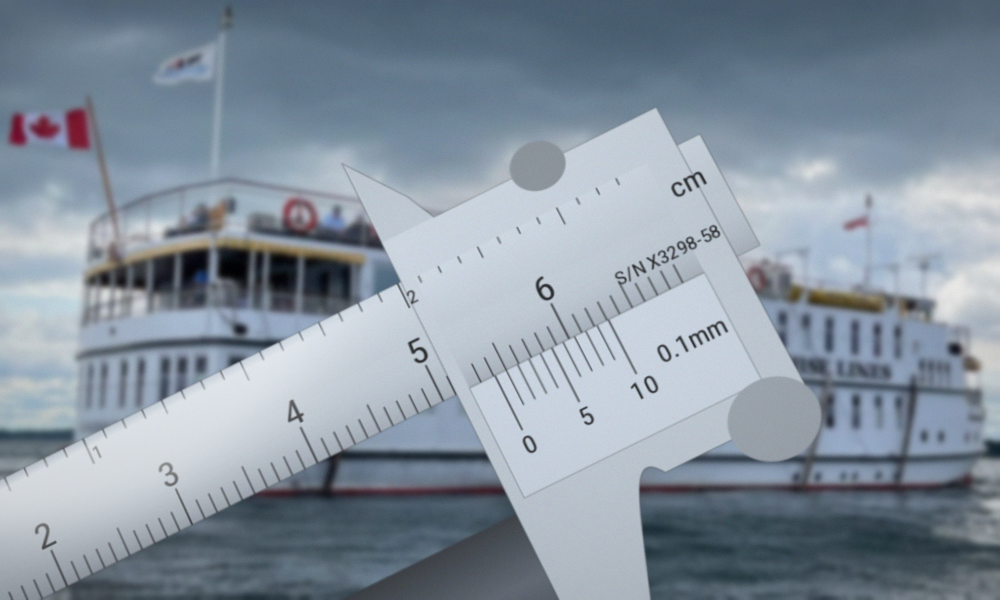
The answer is 54.1 mm
